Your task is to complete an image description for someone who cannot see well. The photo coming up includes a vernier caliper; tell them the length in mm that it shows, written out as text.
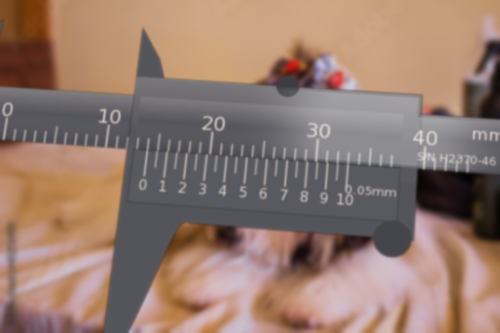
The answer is 14.0 mm
